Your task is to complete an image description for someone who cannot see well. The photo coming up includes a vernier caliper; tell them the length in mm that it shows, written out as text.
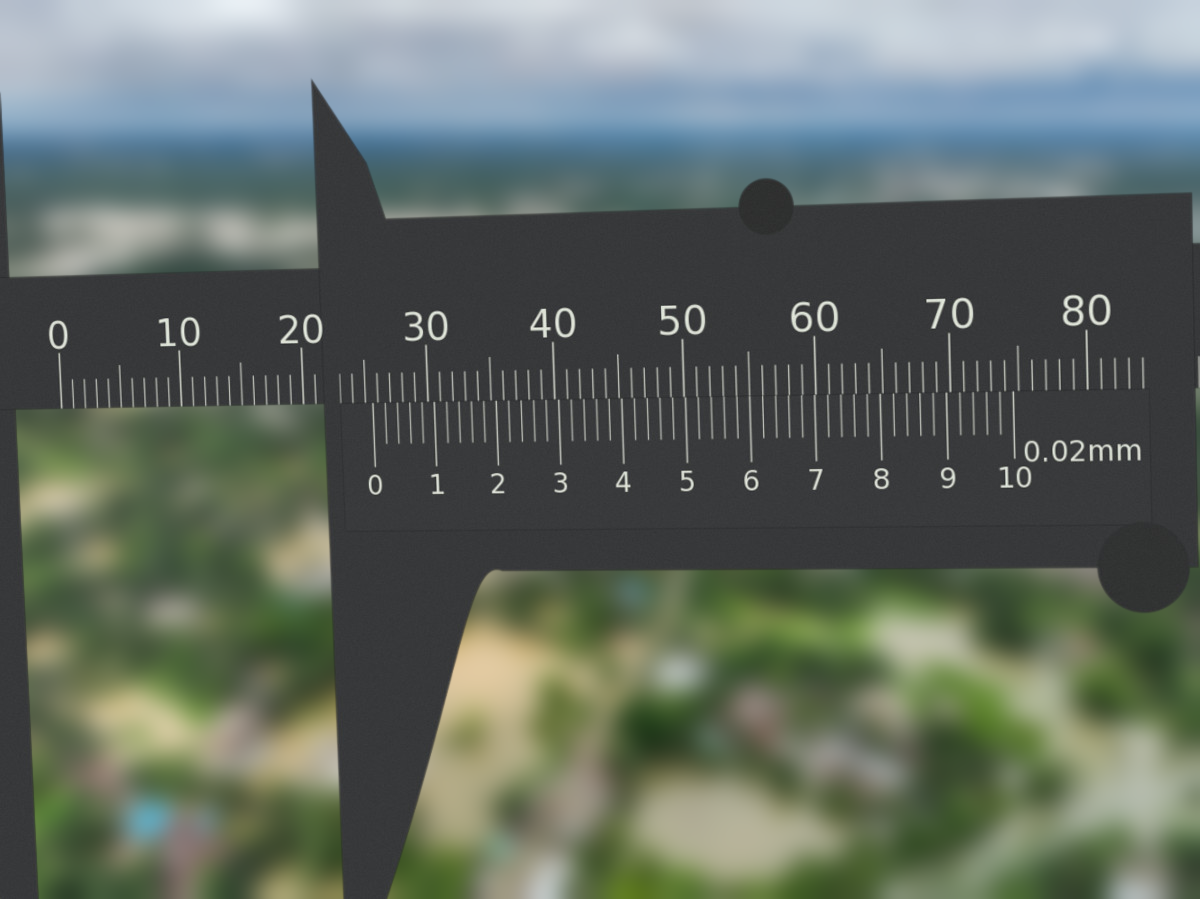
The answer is 25.6 mm
